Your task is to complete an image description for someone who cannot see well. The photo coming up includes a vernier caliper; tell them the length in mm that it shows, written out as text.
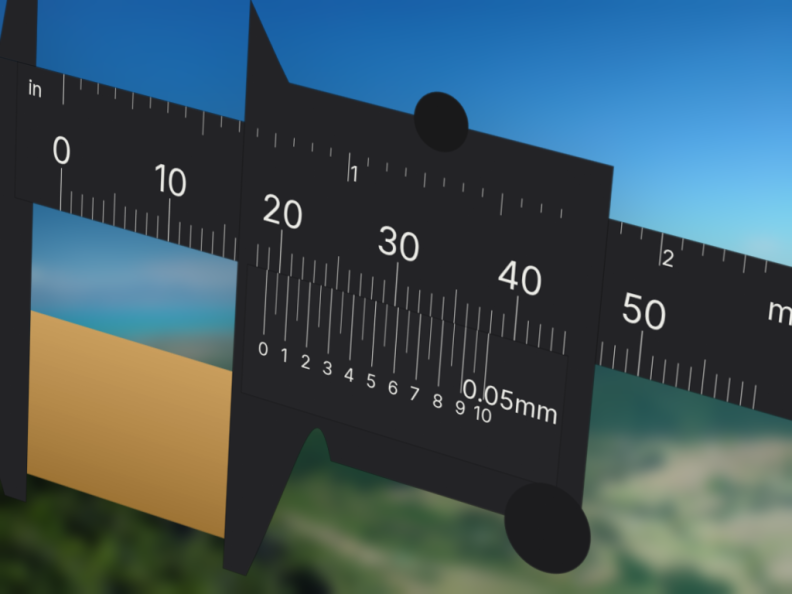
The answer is 18.9 mm
